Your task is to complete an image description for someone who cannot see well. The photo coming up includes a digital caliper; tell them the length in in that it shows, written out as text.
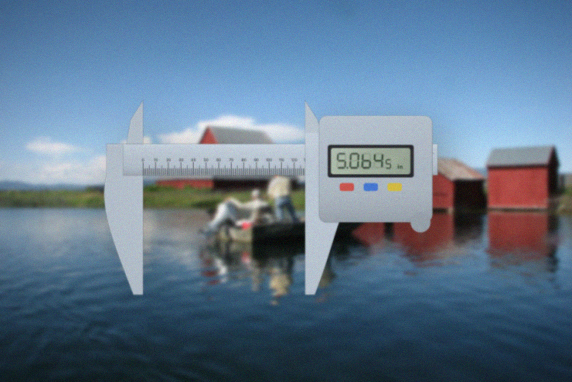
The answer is 5.0645 in
